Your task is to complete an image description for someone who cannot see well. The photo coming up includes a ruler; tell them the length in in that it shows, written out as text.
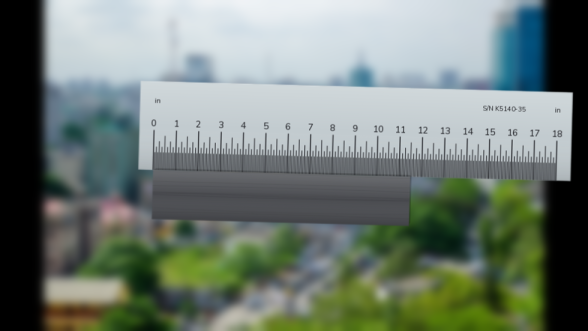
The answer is 11.5 in
